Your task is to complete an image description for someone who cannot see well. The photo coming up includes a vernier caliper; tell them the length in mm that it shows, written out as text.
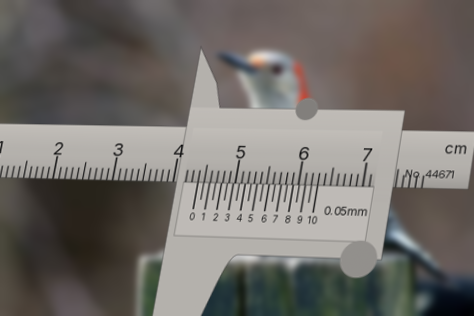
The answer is 44.0 mm
